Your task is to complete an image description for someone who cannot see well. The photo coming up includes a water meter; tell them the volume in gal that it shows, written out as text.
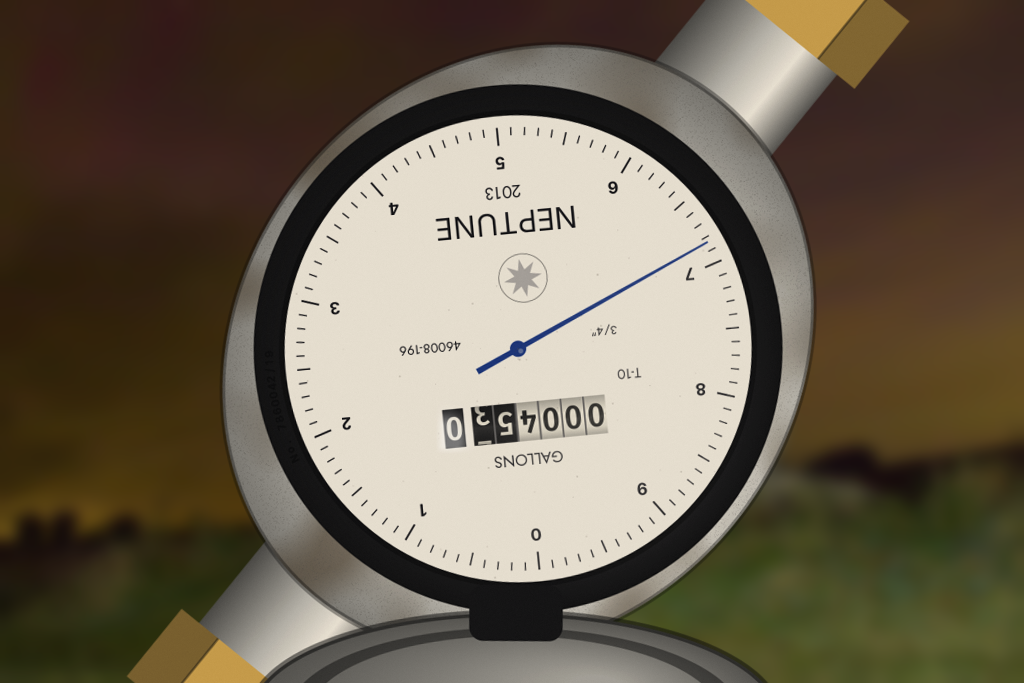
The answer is 4526.8 gal
